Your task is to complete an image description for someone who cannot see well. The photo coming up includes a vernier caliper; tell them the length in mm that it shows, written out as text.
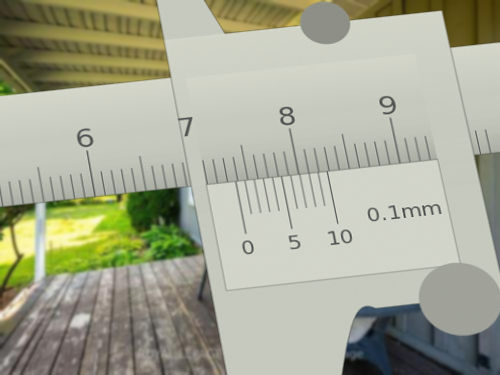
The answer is 73.8 mm
